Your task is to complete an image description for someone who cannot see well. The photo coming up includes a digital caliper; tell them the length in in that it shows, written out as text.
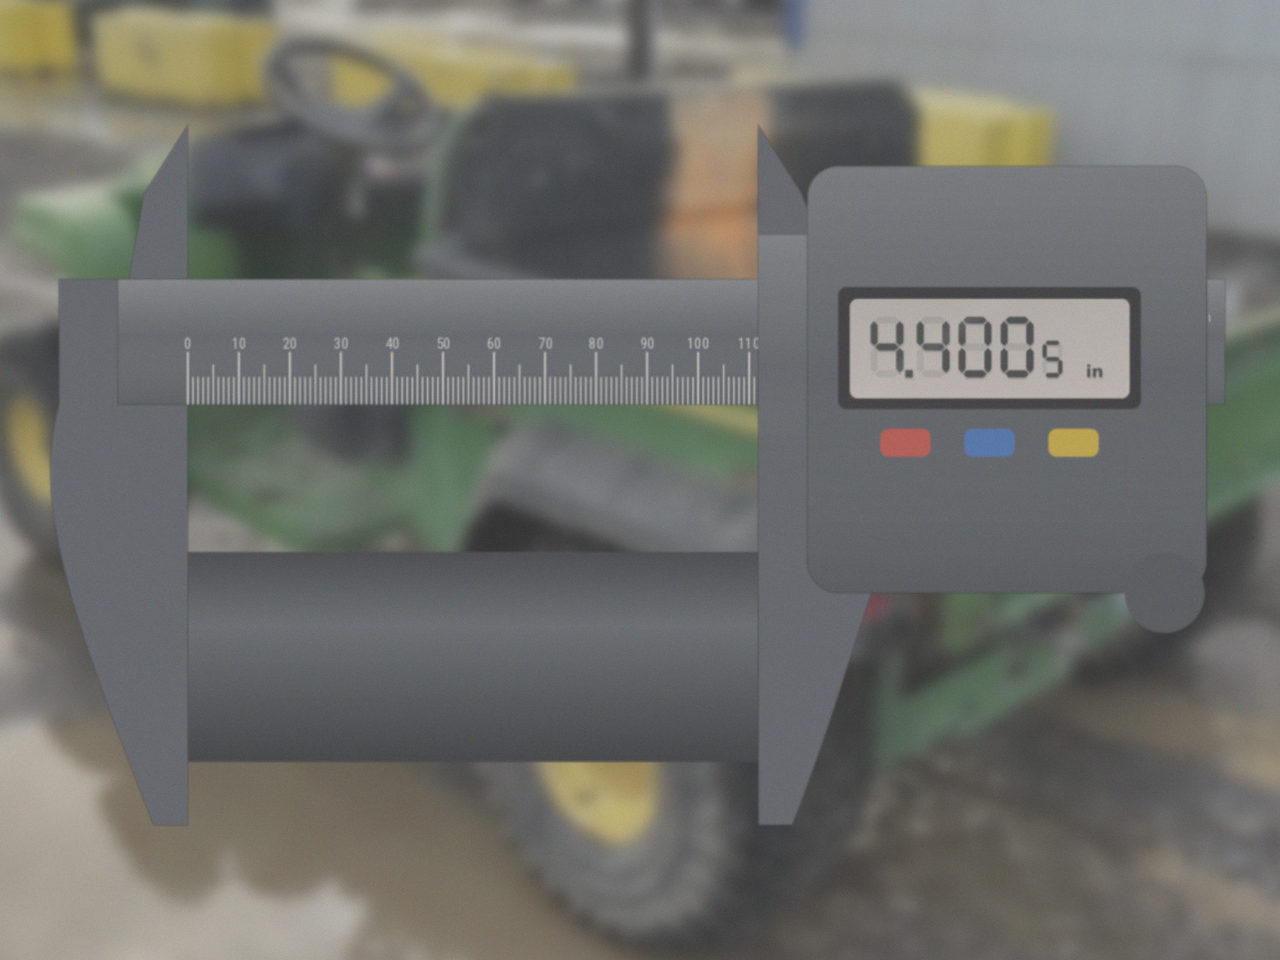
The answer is 4.4005 in
